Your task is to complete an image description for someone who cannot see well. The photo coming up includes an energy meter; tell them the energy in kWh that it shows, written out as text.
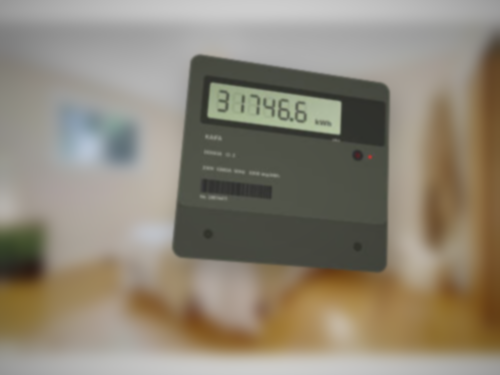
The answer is 31746.6 kWh
